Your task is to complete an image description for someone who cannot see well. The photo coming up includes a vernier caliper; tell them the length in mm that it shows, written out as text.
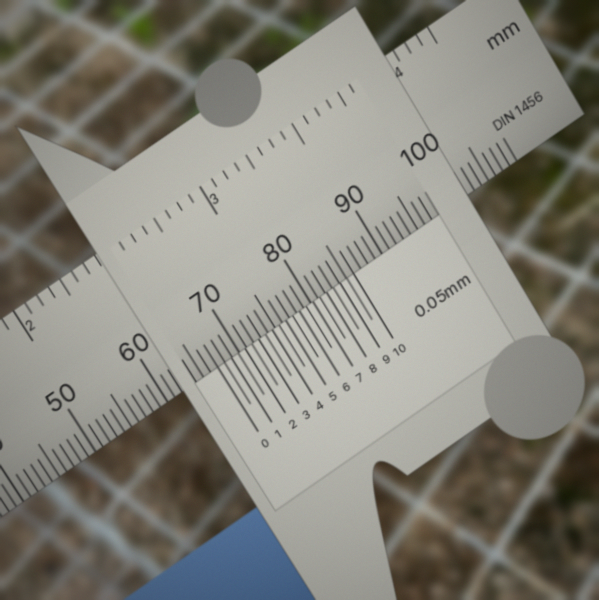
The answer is 67.0 mm
